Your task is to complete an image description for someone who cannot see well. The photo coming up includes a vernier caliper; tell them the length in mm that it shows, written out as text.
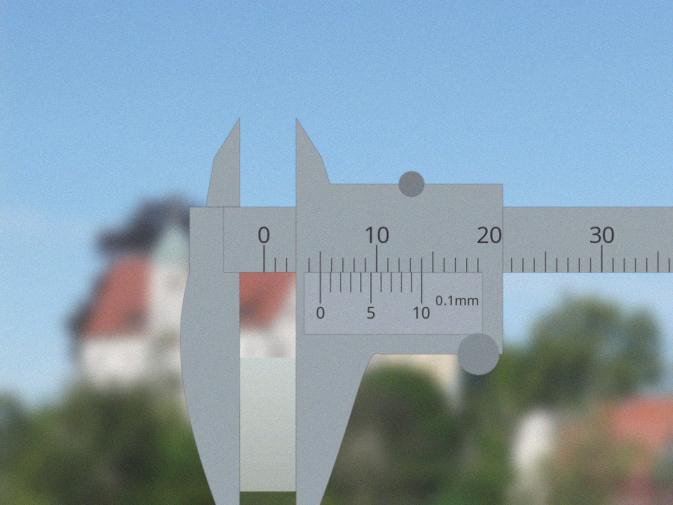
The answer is 5.0 mm
